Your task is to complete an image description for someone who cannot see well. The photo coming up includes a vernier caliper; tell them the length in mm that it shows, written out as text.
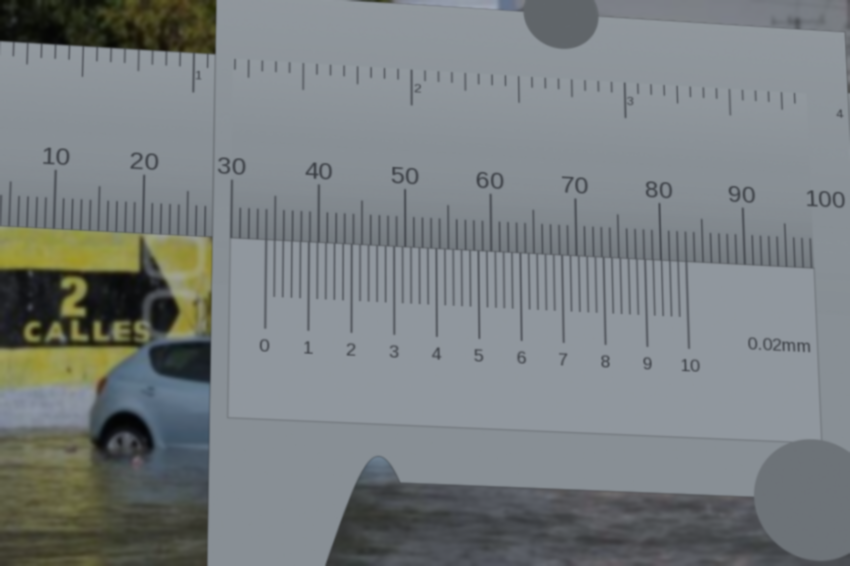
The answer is 34.0 mm
